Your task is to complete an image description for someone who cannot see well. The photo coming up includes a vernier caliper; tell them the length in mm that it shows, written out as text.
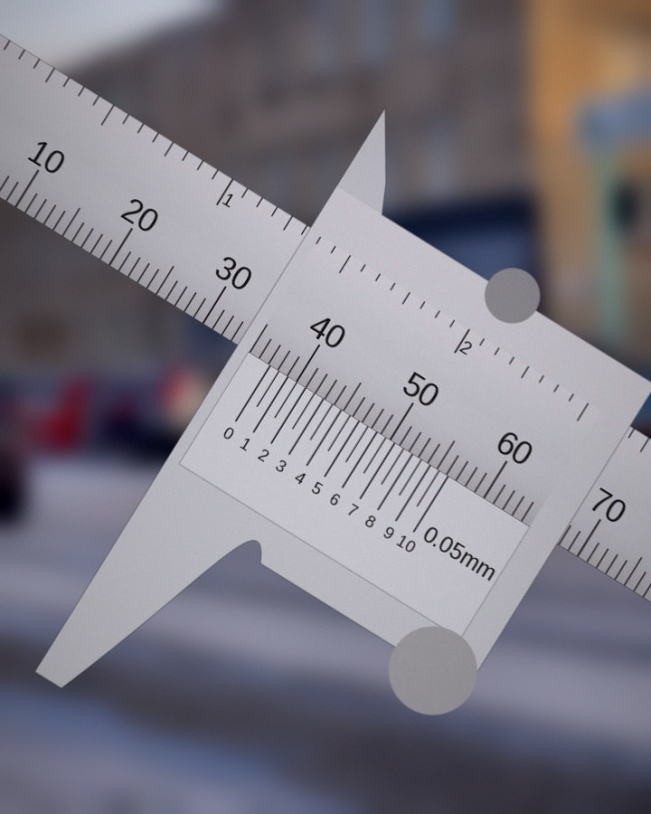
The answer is 37.2 mm
